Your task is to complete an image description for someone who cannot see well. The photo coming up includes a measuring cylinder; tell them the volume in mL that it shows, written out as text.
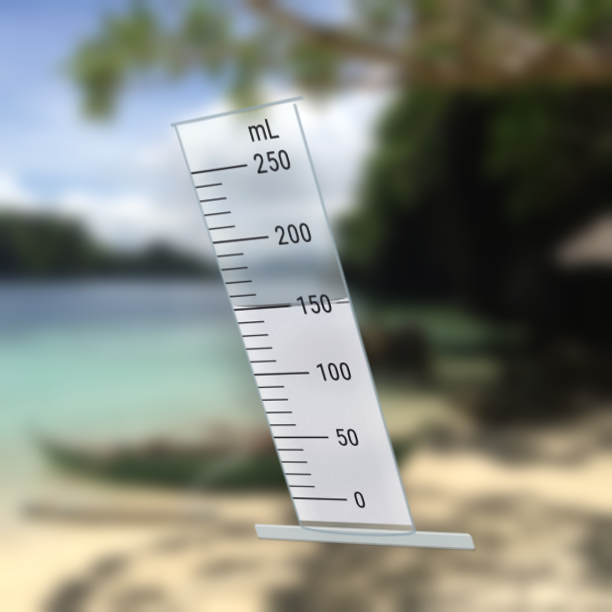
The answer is 150 mL
